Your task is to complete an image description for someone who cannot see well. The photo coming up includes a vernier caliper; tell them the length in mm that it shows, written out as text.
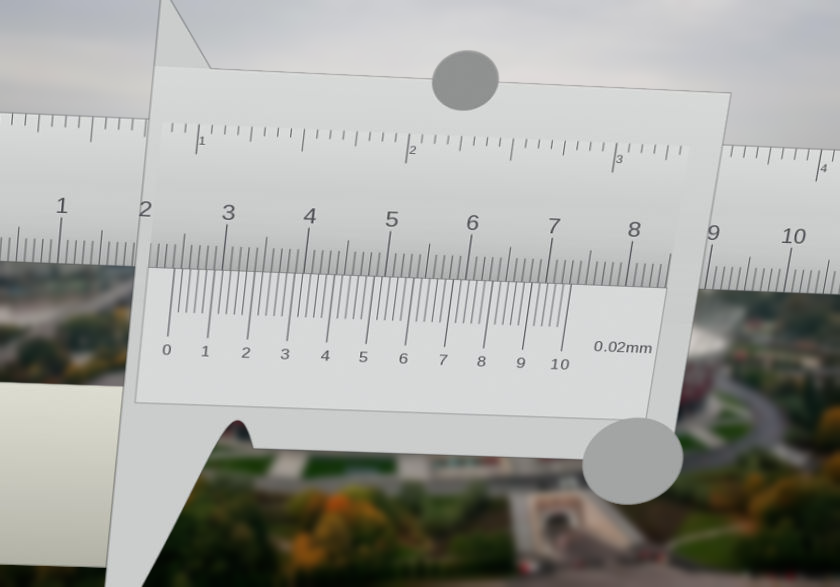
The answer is 24.2 mm
